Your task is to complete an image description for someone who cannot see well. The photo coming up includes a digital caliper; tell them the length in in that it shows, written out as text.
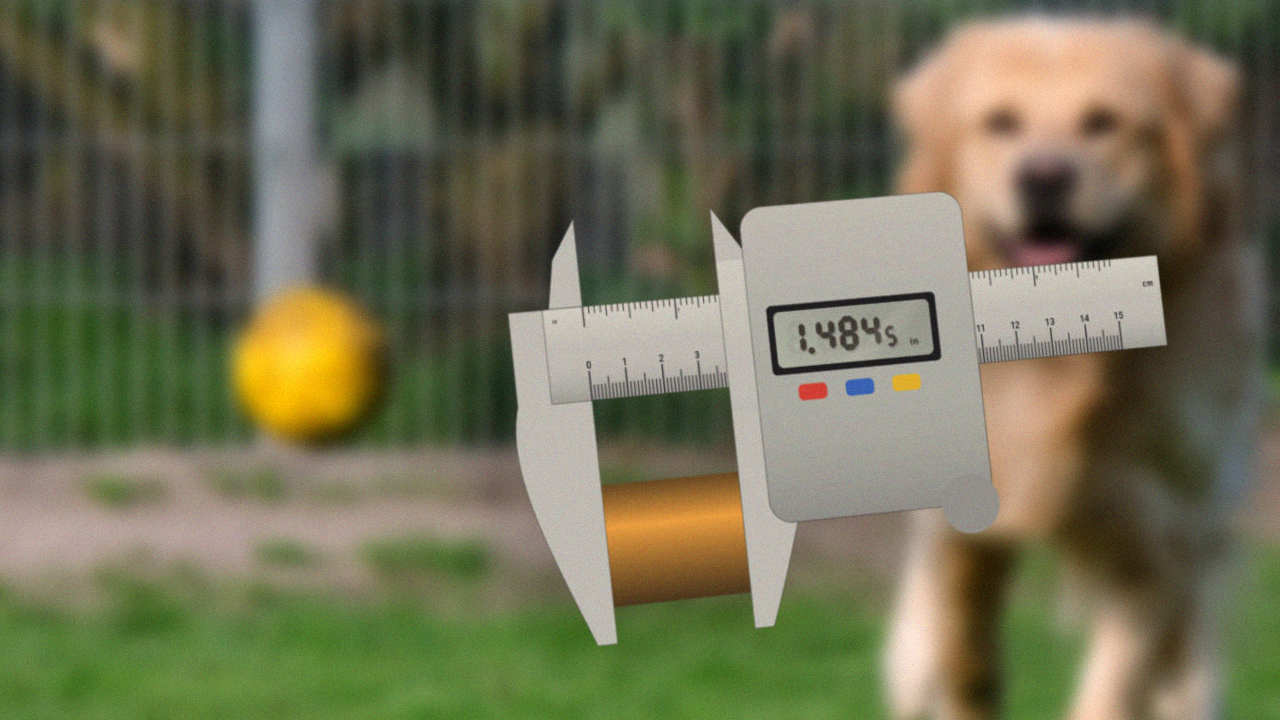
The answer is 1.4845 in
